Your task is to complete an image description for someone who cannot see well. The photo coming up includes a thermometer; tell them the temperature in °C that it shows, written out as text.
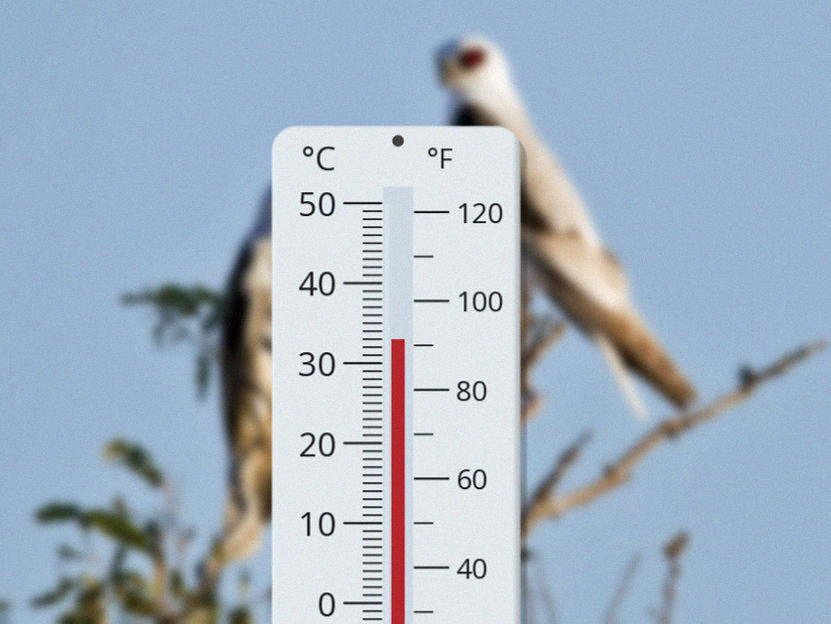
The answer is 33 °C
